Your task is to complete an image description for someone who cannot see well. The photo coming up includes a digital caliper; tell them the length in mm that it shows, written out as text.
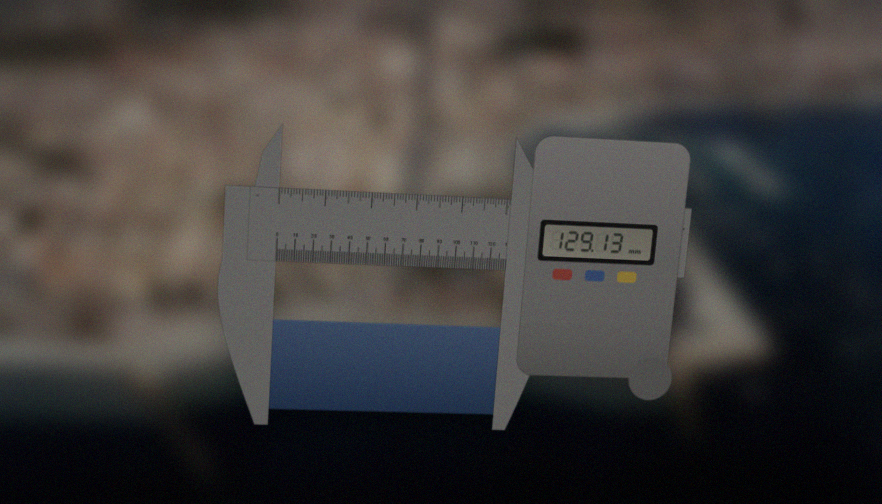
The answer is 129.13 mm
